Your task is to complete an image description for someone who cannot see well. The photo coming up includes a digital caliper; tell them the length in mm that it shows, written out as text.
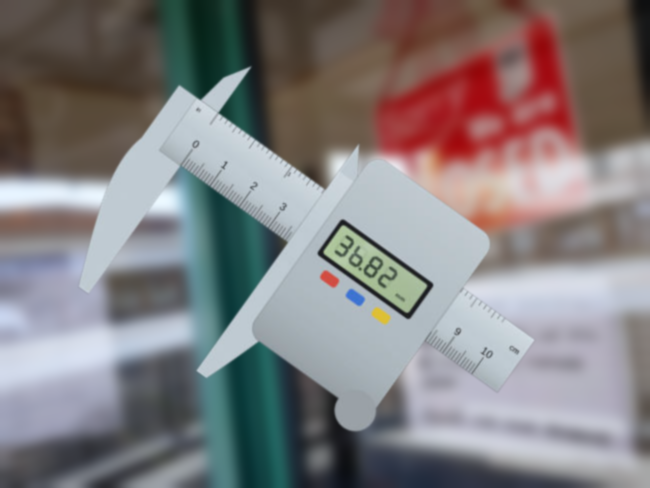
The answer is 36.82 mm
